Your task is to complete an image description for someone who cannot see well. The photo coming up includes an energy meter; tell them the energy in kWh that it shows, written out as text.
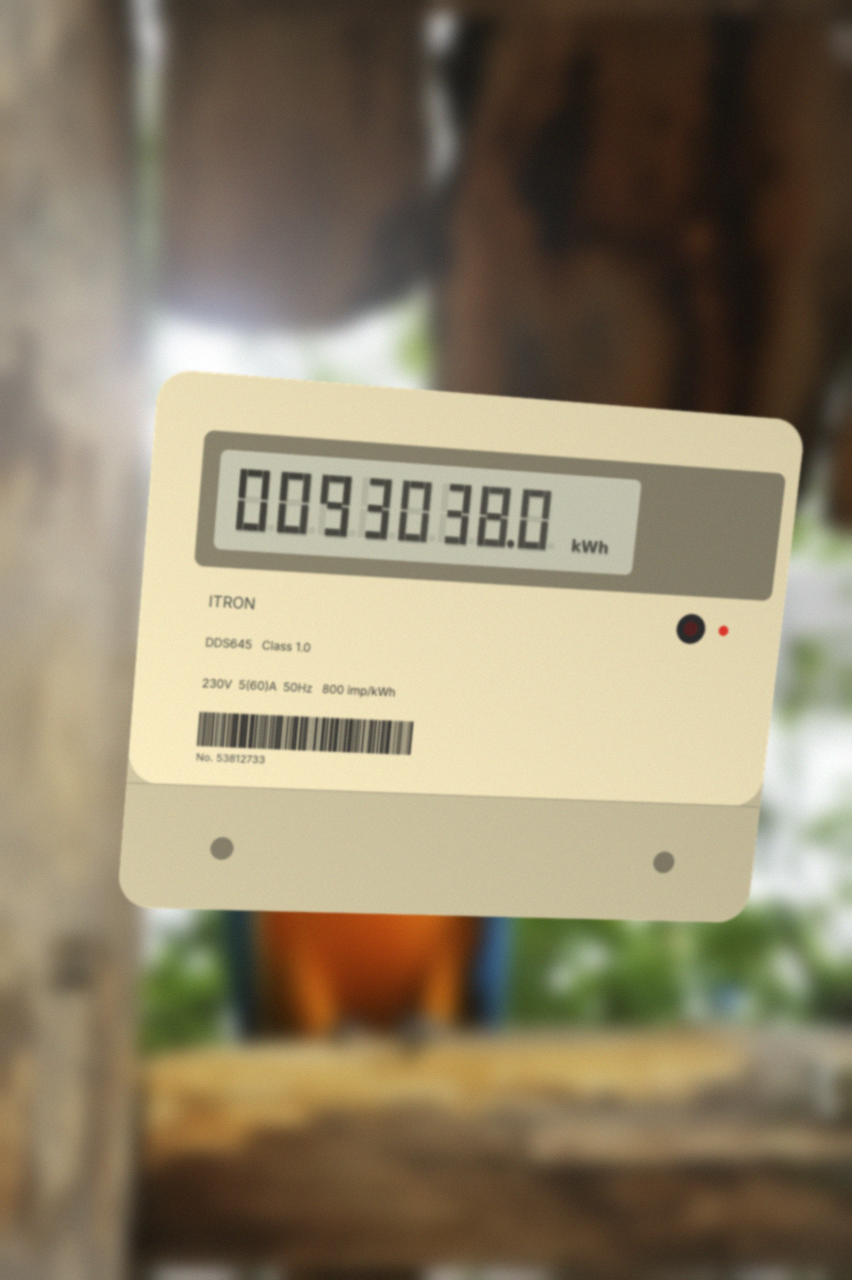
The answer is 93038.0 kWh
